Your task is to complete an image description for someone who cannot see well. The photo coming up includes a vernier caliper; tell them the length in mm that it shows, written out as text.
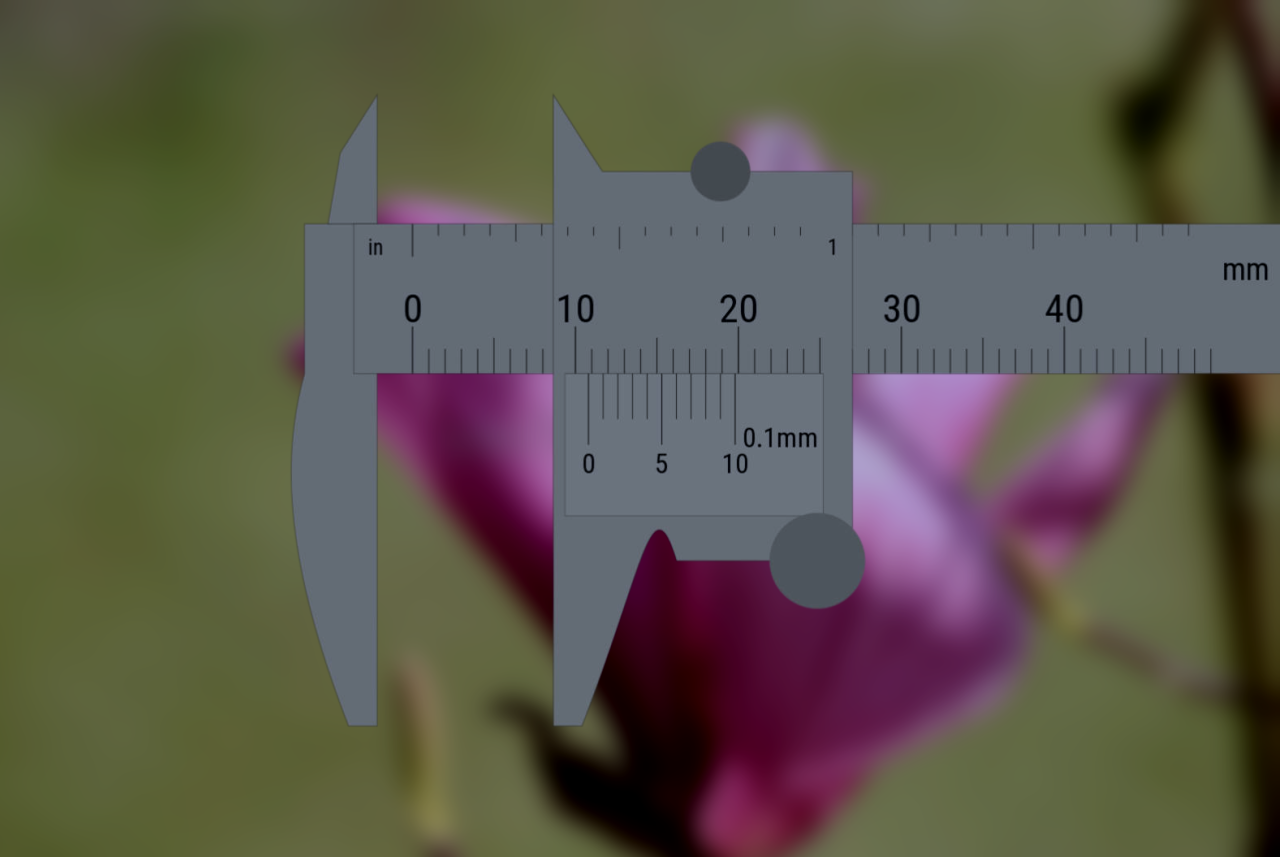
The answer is 10.8 mm
